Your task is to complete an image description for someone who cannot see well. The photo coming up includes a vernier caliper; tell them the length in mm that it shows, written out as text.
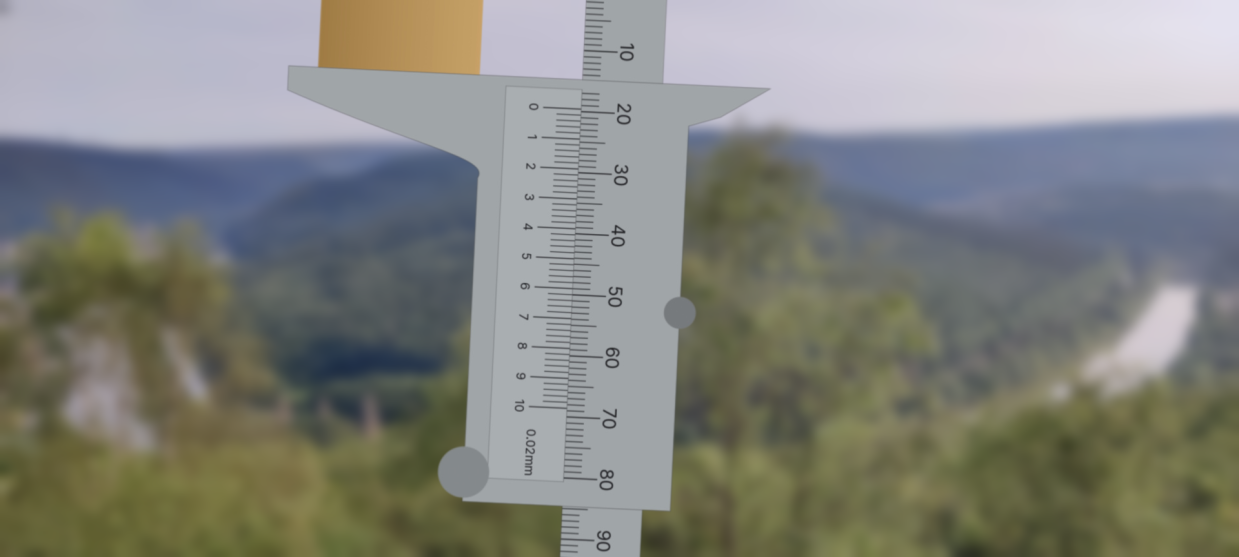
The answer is 19.6 mm
